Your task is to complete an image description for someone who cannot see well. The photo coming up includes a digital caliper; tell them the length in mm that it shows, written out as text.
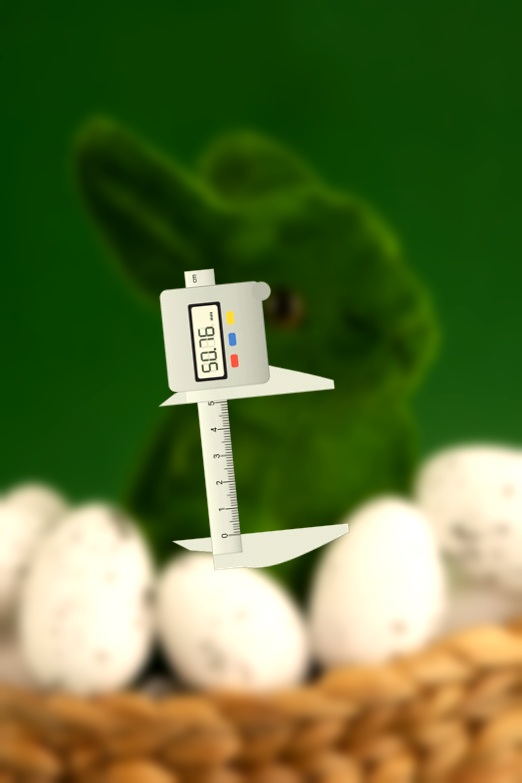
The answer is 50.76 mm
